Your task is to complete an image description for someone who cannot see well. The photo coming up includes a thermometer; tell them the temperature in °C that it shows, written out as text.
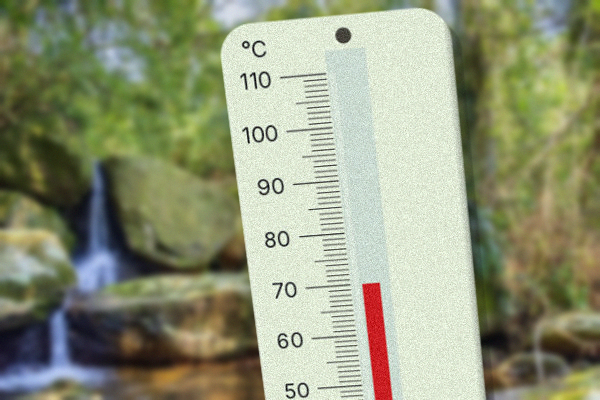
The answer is 70 °C
